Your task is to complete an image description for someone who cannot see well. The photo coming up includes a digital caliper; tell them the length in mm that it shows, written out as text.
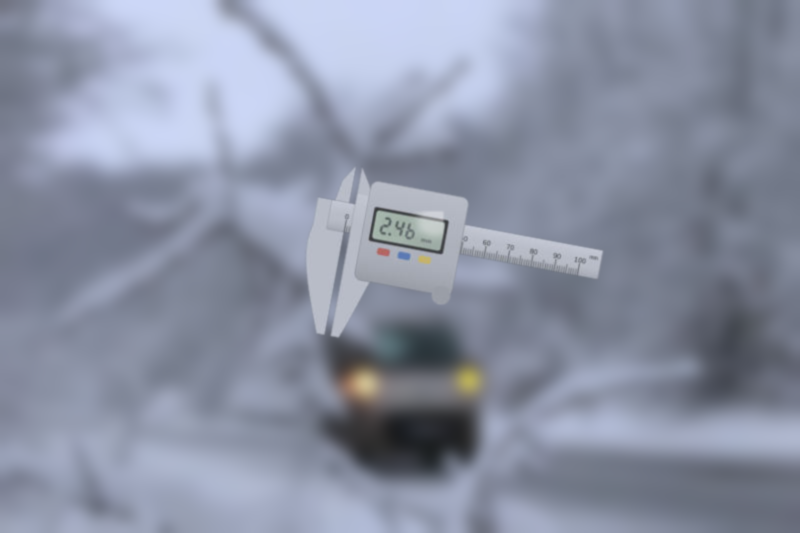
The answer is 2.46 mm
